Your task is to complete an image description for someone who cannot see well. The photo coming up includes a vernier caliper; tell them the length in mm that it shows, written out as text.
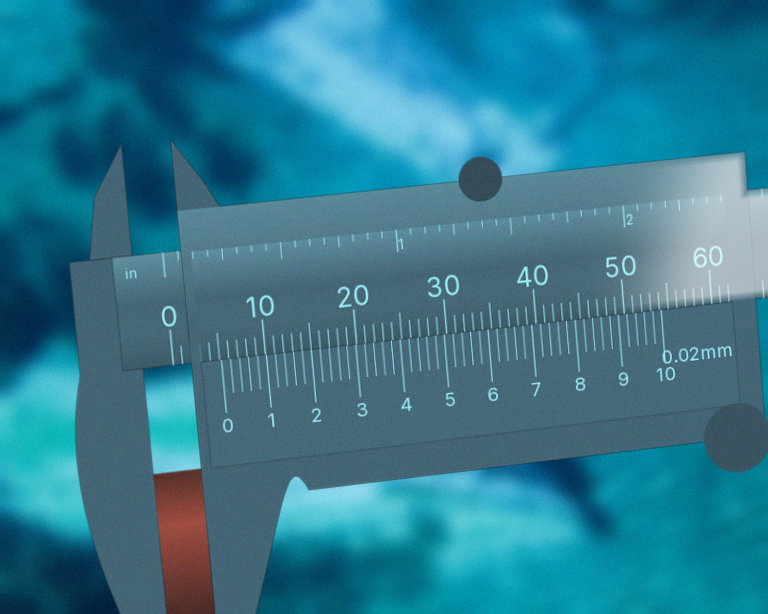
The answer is 5.2 mm
